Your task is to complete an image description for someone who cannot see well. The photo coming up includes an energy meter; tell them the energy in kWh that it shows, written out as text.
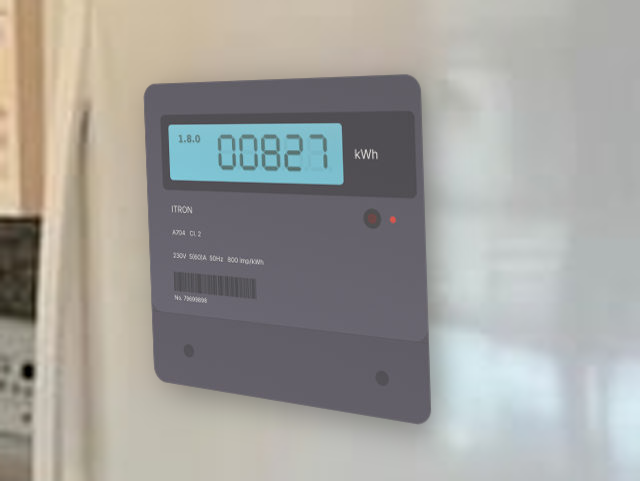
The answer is 827 kWh
